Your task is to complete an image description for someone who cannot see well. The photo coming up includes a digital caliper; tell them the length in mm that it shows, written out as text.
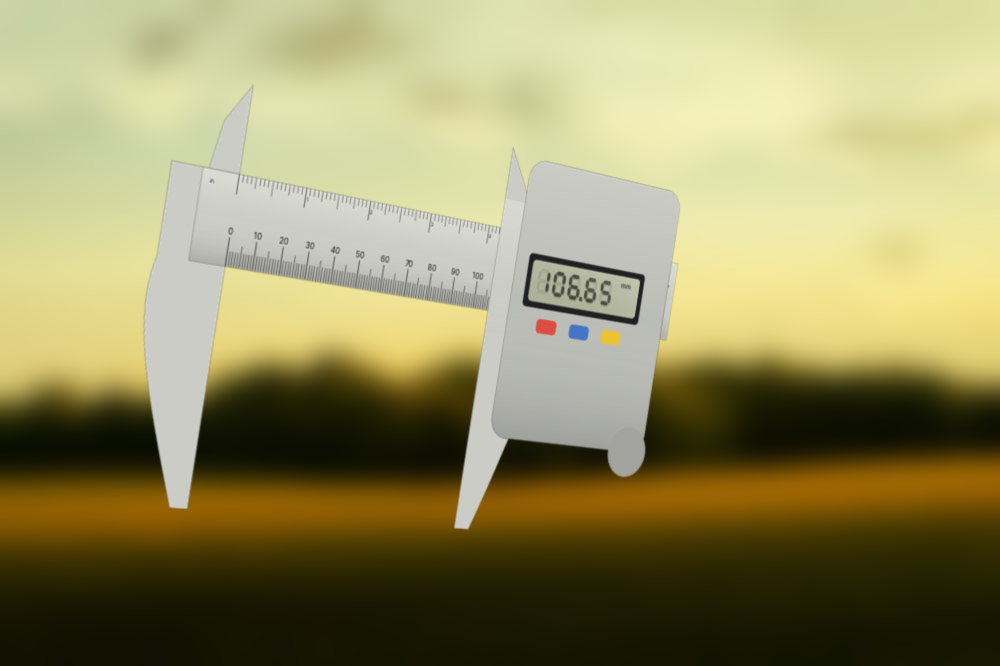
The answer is 106.65 mm
